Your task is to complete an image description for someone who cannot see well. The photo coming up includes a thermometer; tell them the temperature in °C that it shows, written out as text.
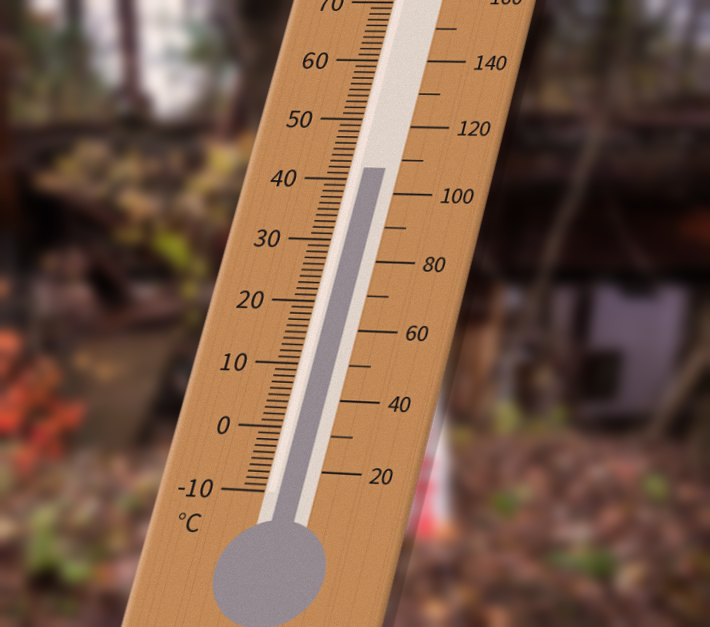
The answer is 42 °C
